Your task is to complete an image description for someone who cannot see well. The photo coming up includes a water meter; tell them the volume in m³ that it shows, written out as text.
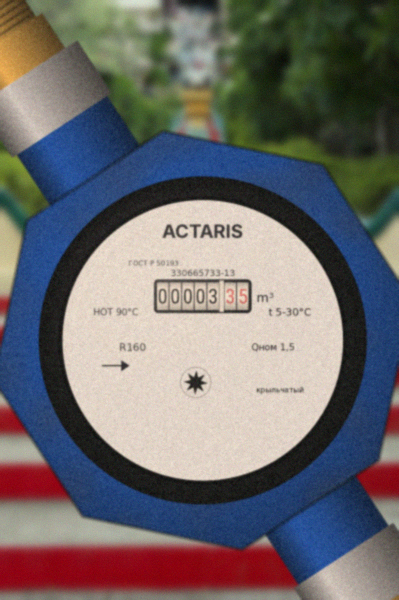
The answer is 3.35 m³
